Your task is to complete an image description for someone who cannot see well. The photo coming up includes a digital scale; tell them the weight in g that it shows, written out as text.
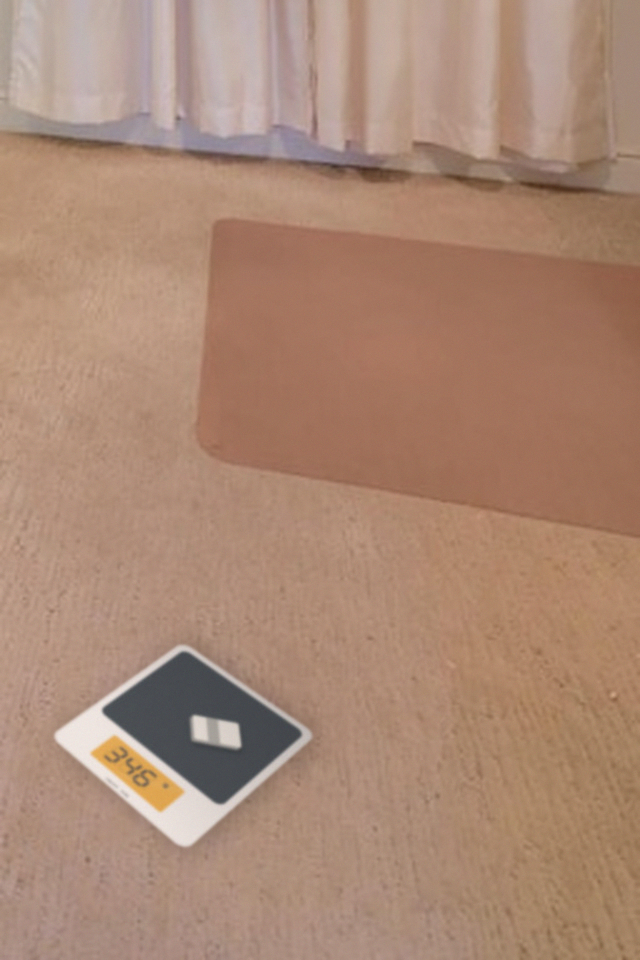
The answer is 346 g
